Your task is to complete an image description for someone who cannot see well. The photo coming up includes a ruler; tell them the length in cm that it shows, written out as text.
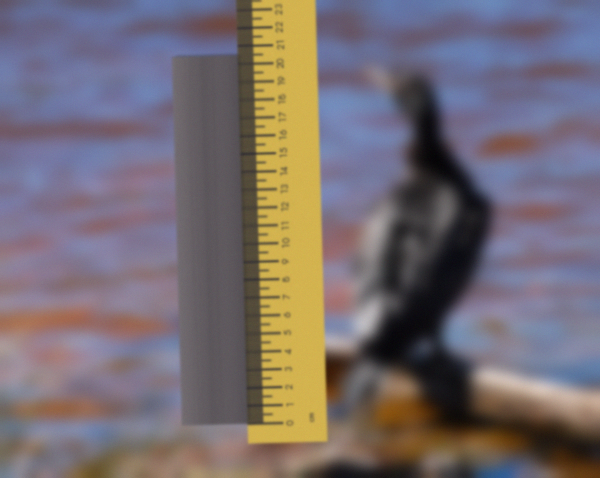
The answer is 20.5 cm
